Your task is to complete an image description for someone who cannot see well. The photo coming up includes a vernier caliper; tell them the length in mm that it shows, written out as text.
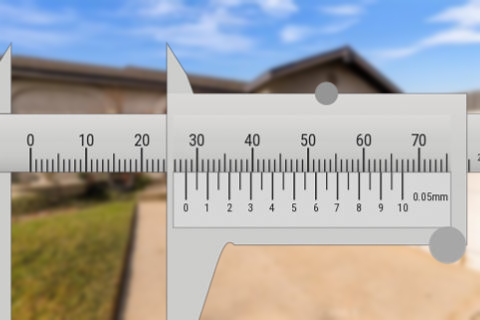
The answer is 28.0 mm
